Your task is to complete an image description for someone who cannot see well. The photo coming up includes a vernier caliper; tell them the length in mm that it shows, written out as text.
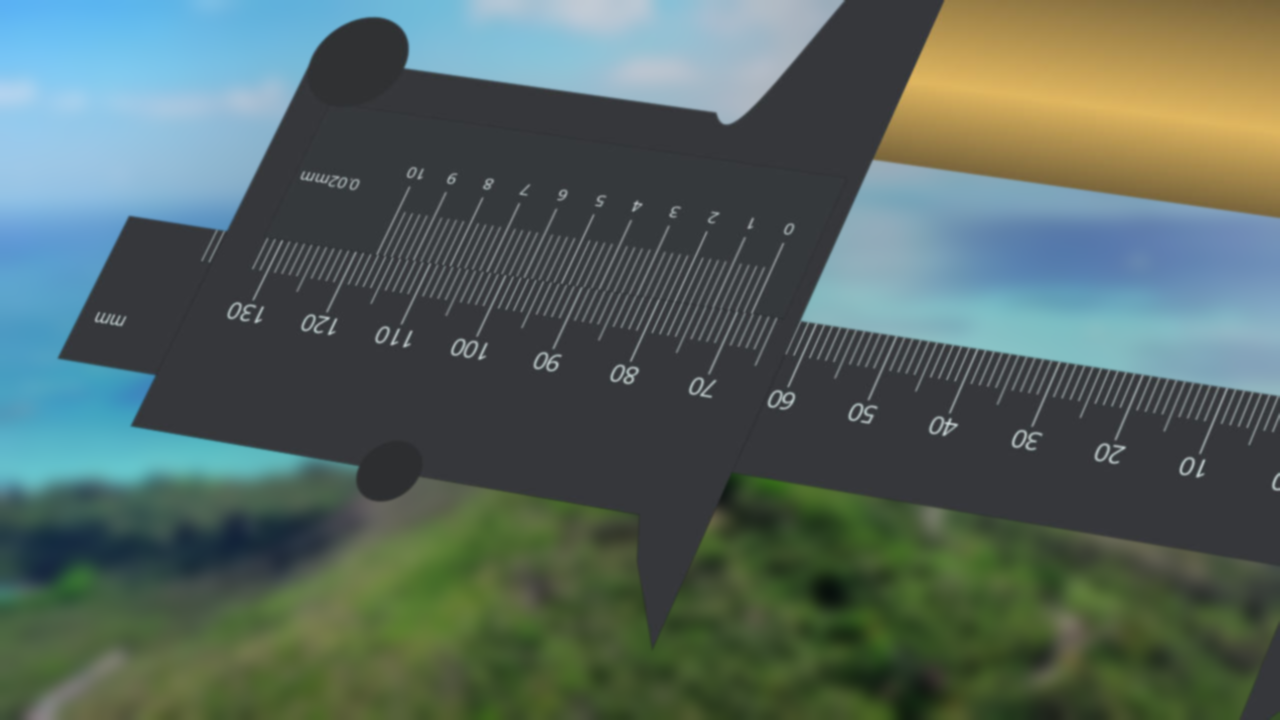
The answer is 68.2 mm
